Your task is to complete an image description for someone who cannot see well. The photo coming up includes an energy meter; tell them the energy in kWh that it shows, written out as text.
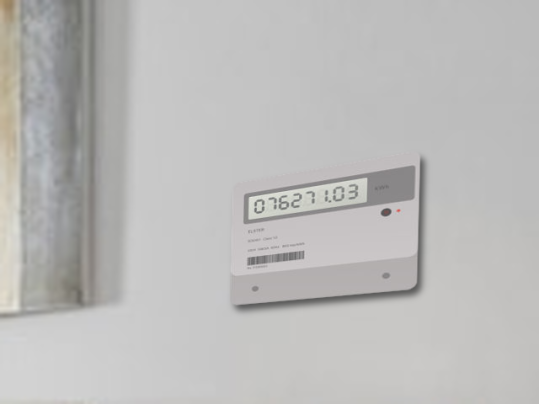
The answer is 76271.03 kWh
